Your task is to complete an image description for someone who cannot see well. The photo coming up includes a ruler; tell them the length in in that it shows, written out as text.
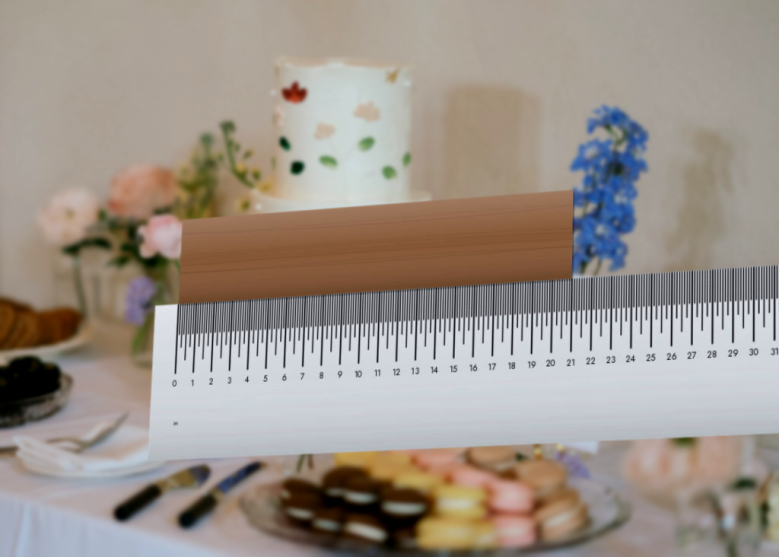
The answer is 21 in
